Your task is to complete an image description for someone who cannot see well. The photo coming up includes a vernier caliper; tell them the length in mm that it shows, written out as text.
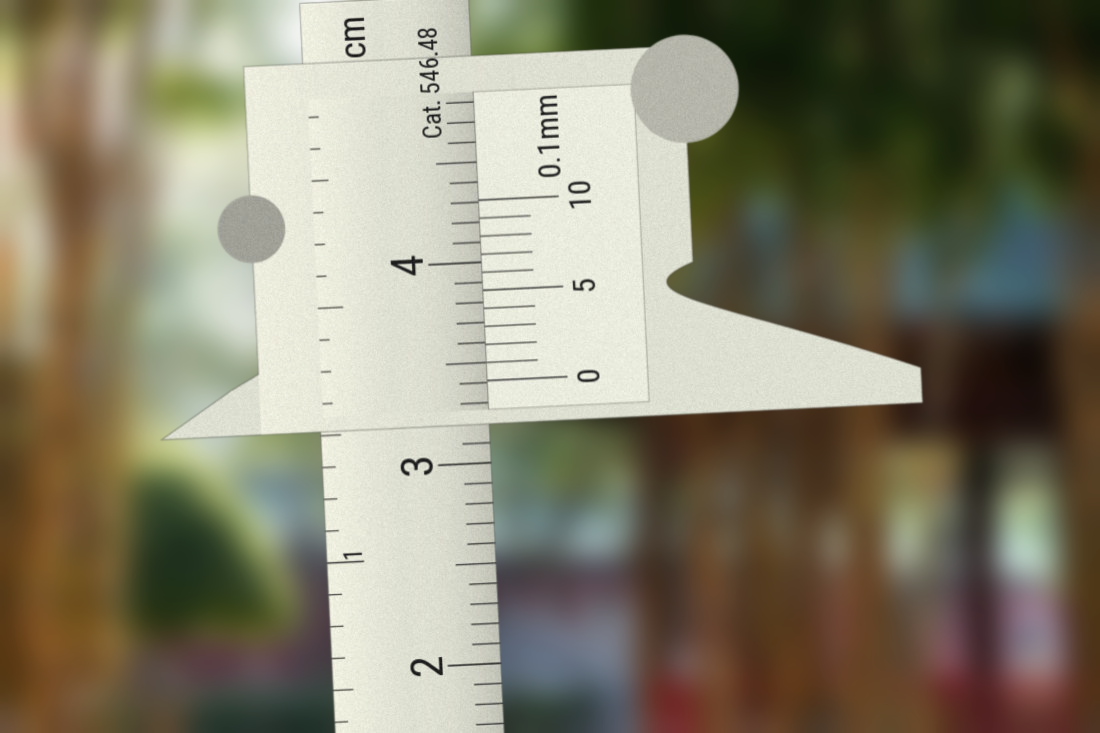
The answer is 34.1 mm
